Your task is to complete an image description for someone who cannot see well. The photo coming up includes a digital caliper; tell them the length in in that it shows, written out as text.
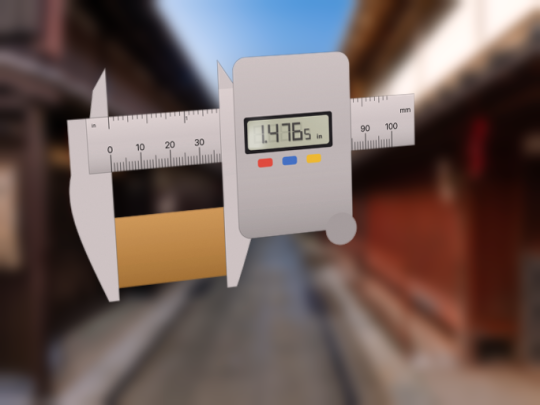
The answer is 1.4765 in
